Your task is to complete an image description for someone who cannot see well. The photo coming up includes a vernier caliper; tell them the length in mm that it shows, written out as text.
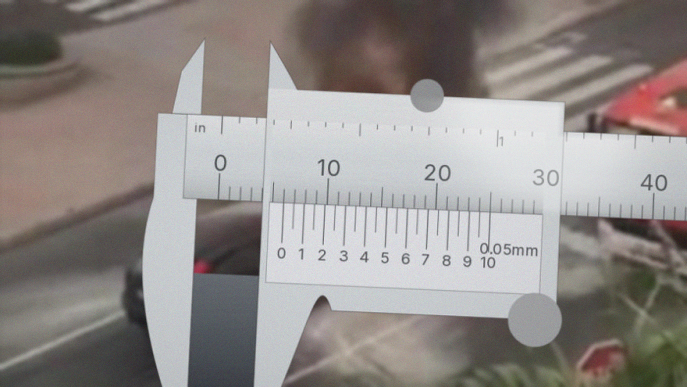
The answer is 6.0 mm
